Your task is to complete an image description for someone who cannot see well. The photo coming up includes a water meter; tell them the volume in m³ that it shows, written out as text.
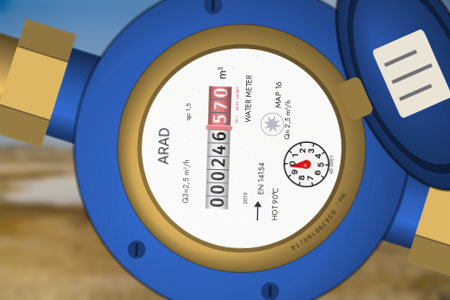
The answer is 246.5699 m³
